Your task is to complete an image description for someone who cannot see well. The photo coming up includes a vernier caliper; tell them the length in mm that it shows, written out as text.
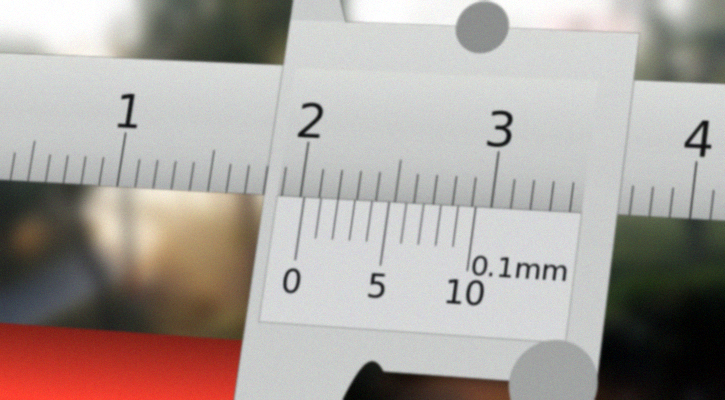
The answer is 20.2 mm
